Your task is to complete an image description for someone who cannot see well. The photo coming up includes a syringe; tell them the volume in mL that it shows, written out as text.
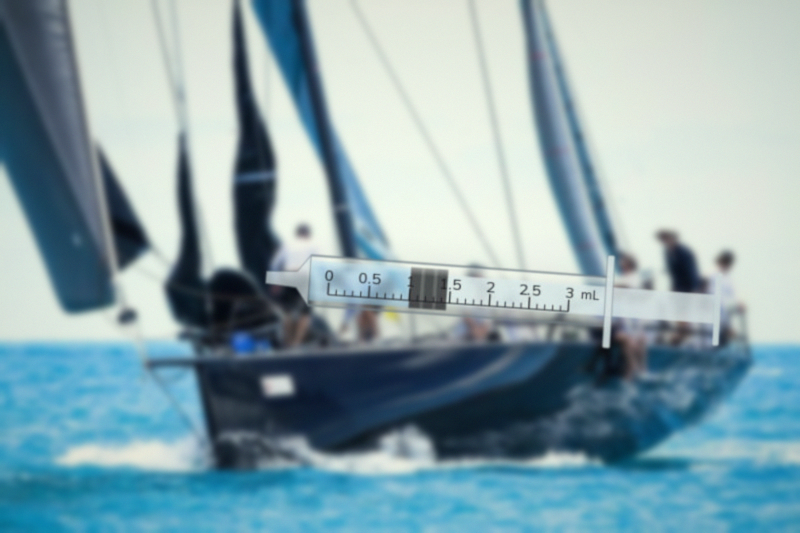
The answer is 1 mL
